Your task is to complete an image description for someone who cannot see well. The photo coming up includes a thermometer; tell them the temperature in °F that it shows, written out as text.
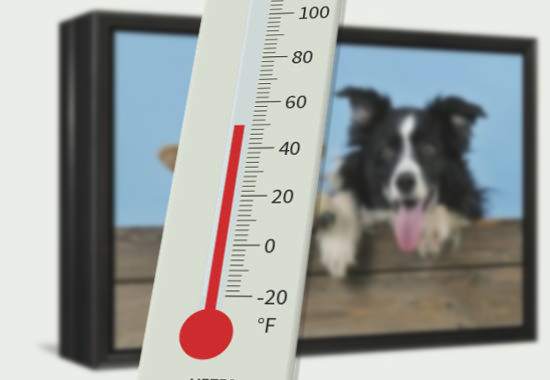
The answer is 50 °F
